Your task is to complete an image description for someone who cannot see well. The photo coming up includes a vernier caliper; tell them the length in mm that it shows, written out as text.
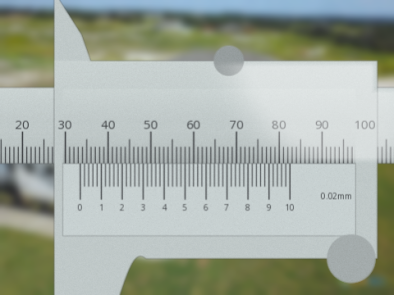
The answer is 33.5 mm
